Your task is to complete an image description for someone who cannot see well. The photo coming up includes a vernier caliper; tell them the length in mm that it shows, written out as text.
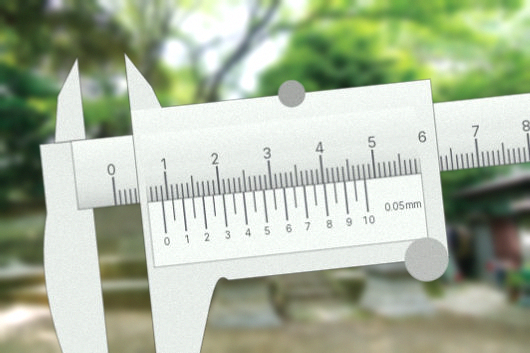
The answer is 9.0 mm
